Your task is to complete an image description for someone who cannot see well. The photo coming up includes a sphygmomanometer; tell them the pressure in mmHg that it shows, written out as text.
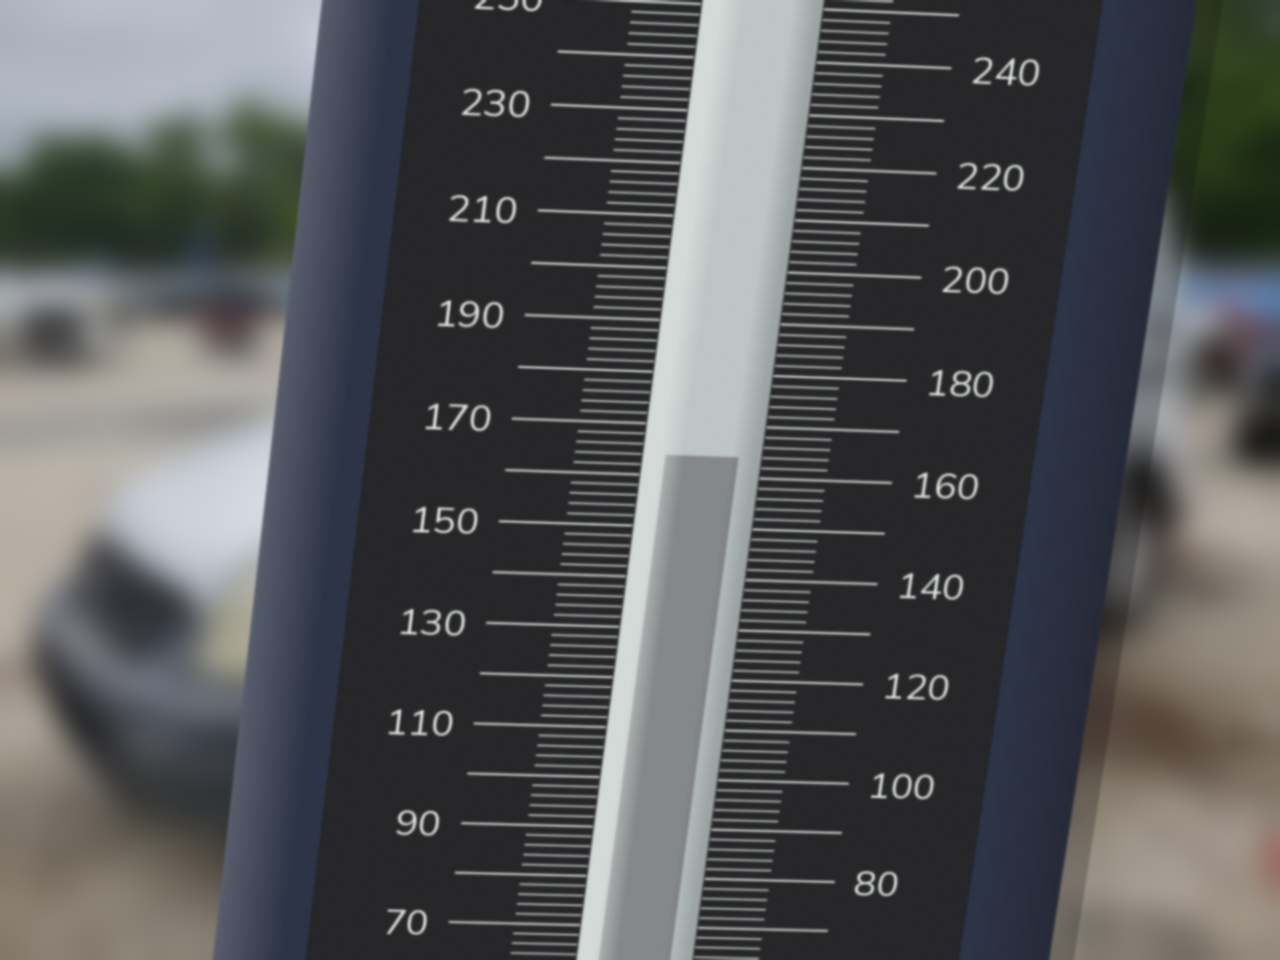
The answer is 164 mmHg
